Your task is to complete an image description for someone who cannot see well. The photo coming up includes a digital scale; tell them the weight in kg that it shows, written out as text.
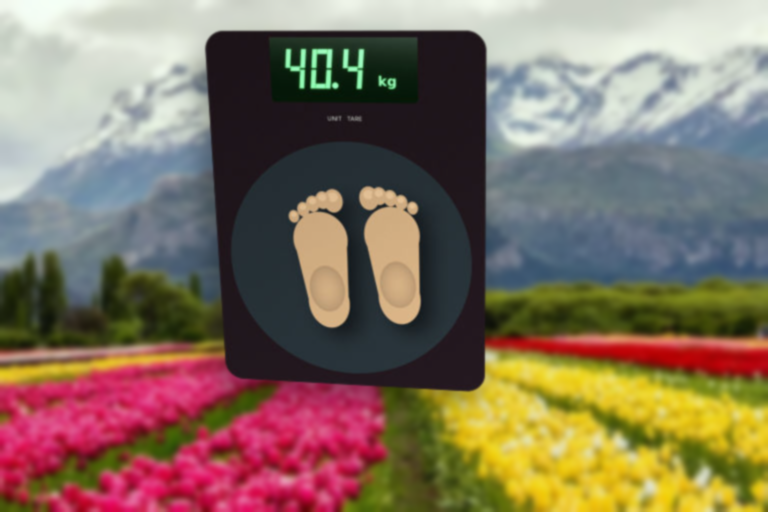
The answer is 40.4 kg
